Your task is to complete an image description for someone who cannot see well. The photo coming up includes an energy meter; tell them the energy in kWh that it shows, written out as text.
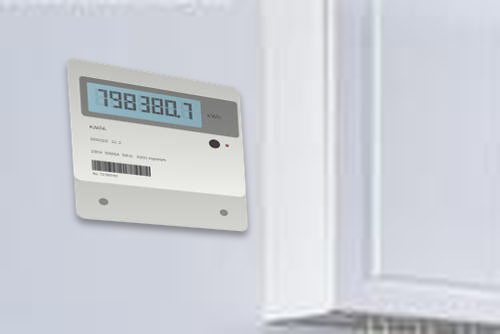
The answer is 798380.7 kWh
